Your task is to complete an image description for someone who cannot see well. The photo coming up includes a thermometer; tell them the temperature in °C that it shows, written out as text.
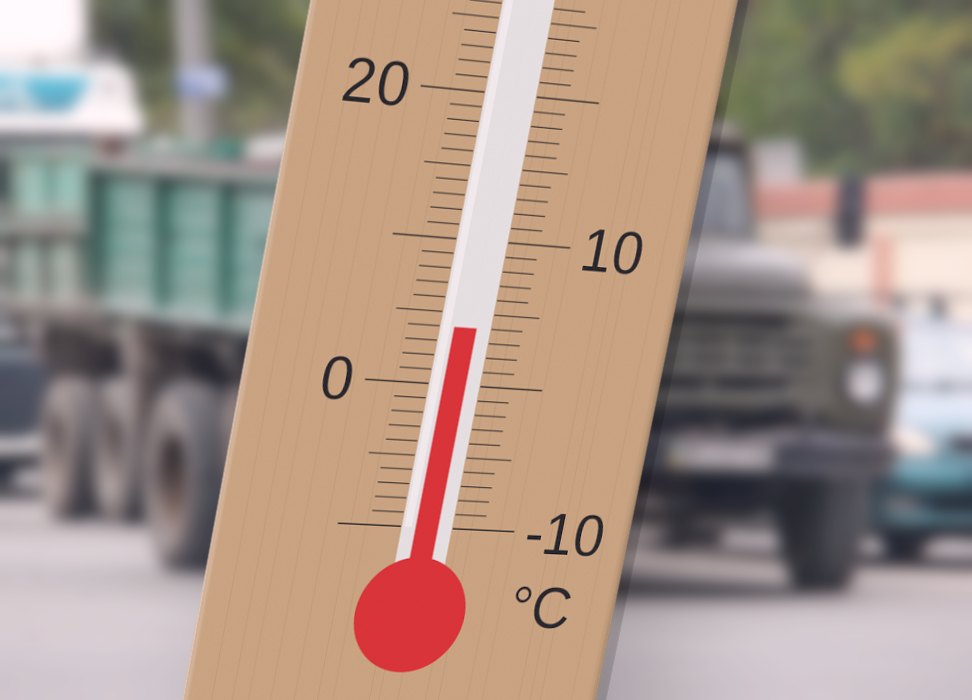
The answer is 4 °C
